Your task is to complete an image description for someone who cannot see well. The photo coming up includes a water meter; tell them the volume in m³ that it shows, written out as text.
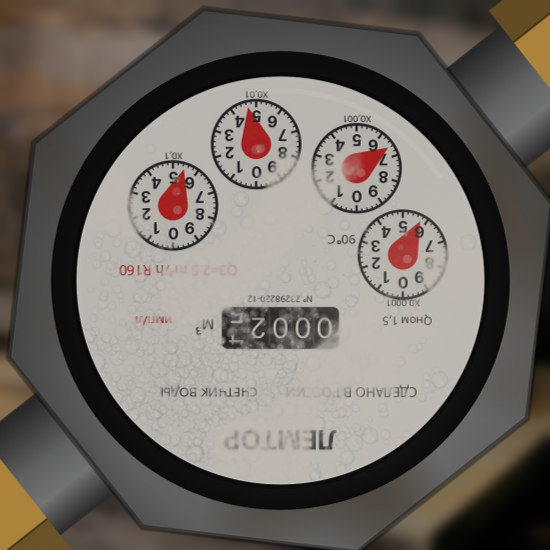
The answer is 24.5465 m³
